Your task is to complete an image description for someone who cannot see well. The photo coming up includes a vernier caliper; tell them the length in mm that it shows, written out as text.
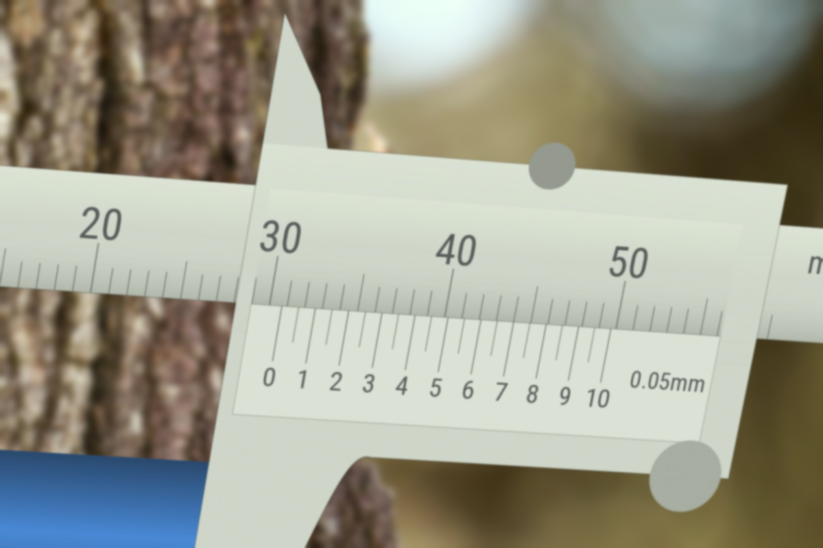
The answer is 30.7 mm
